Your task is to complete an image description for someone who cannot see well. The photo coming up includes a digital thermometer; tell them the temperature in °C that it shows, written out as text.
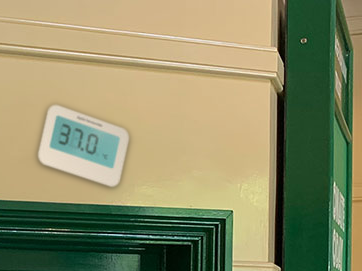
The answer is 37.0 °C
